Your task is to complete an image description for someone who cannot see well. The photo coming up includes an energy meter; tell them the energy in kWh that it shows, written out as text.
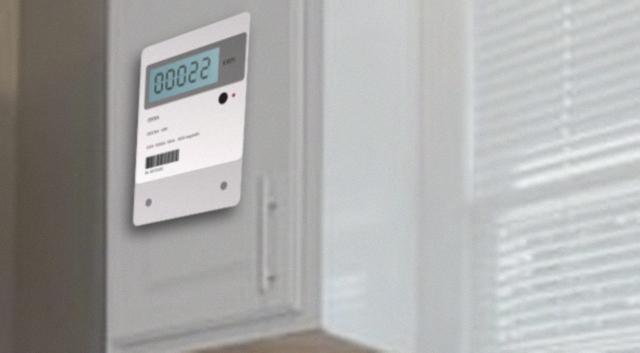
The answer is 22 kWh
